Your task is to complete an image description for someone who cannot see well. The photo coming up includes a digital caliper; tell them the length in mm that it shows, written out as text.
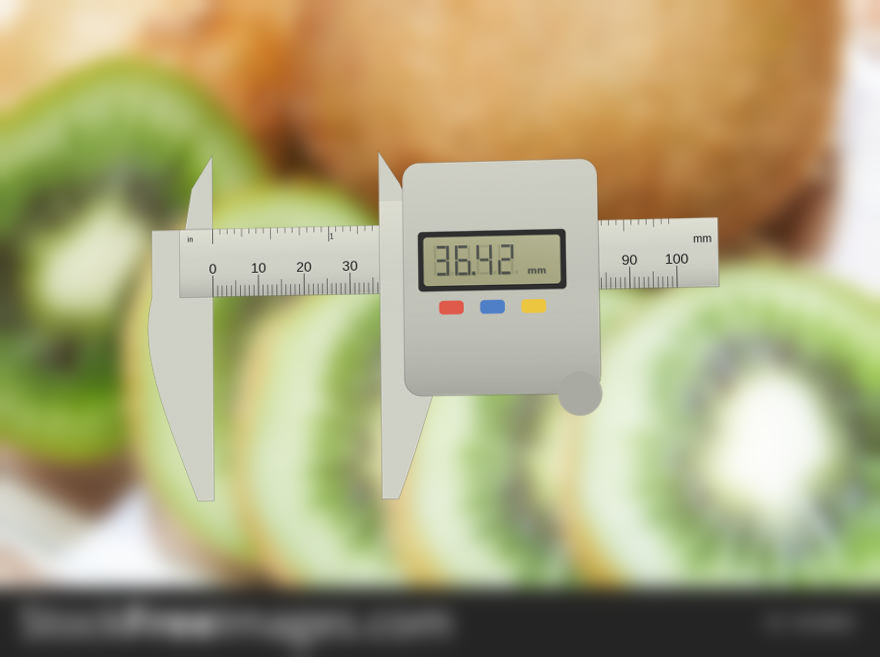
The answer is 36.42 mm
